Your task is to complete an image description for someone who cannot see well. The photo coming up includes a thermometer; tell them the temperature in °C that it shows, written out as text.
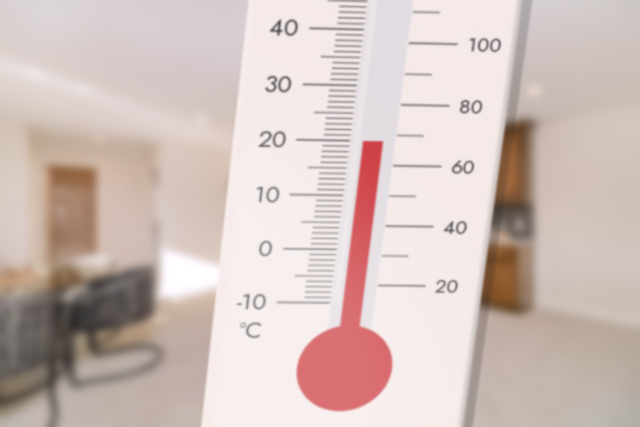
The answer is 20 °C
